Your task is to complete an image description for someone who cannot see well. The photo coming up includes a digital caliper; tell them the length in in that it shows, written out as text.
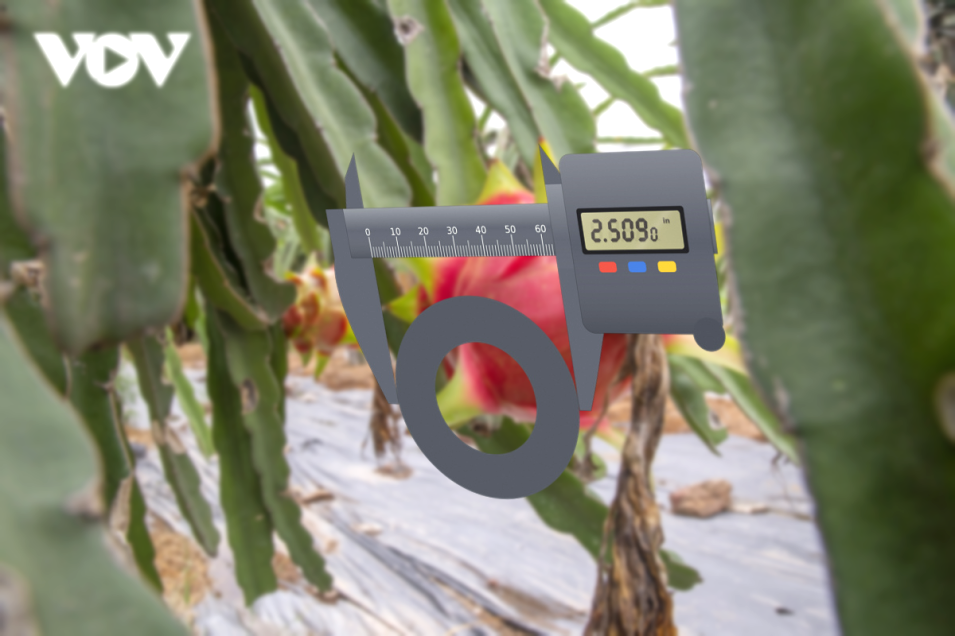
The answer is 2.5090 in
